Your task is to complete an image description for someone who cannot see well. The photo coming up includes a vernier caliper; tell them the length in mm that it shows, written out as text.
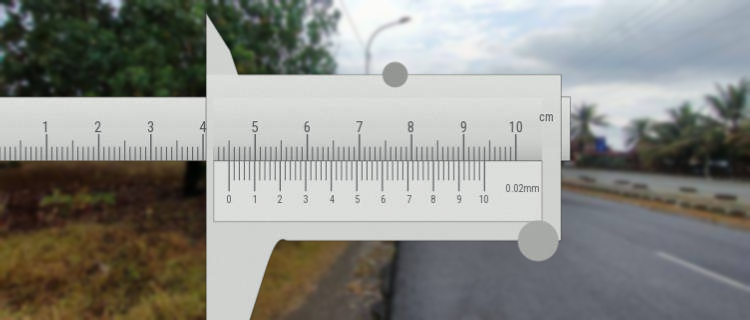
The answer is 45.0 mm
